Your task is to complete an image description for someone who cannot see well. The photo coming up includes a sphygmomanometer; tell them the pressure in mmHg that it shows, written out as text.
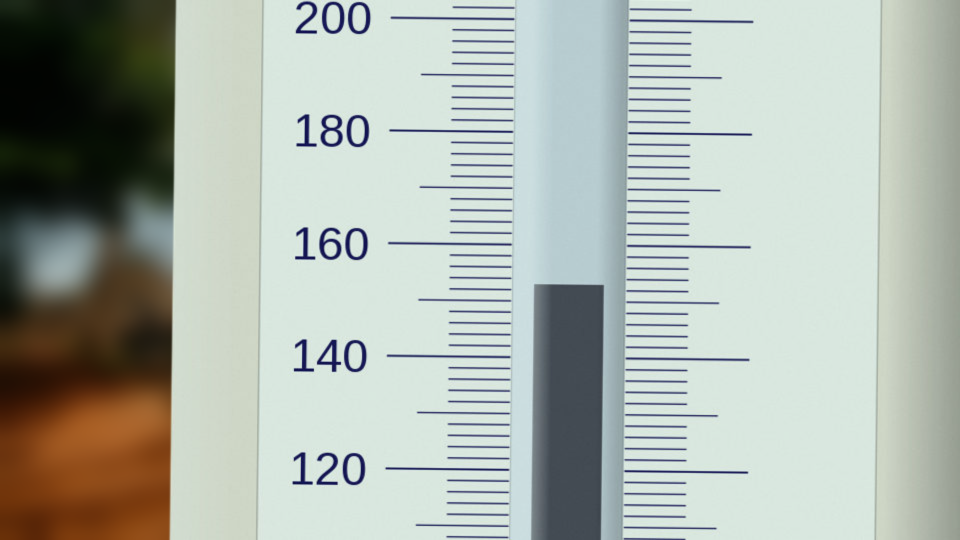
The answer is 153 mmHg
